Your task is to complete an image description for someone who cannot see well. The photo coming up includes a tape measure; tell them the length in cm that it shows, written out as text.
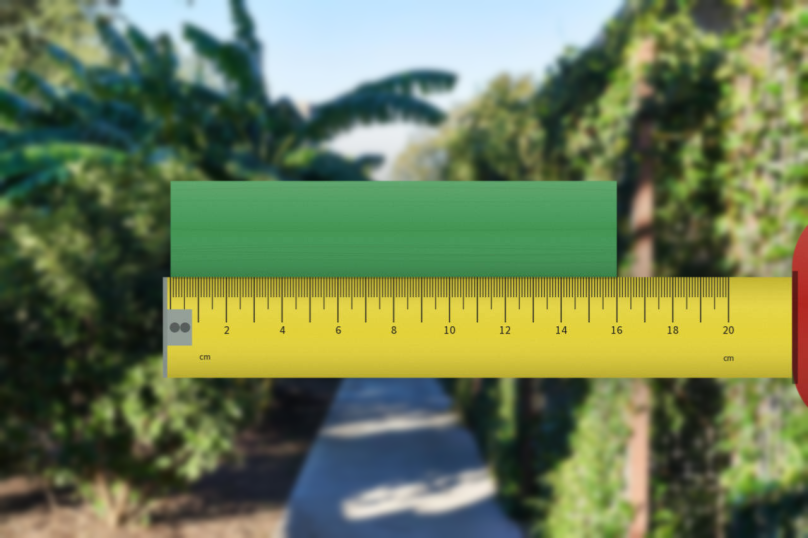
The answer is 16 cm
